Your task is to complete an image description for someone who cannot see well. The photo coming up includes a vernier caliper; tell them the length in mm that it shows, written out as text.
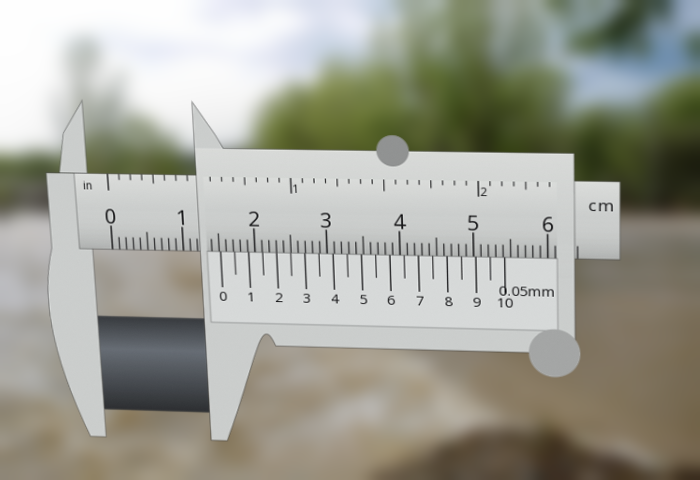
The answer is 15.2 mm
